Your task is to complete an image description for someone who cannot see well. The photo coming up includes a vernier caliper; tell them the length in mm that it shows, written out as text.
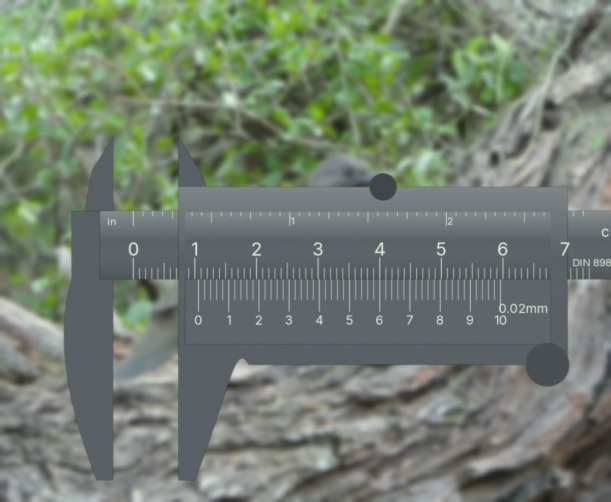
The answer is 10.6 mm
